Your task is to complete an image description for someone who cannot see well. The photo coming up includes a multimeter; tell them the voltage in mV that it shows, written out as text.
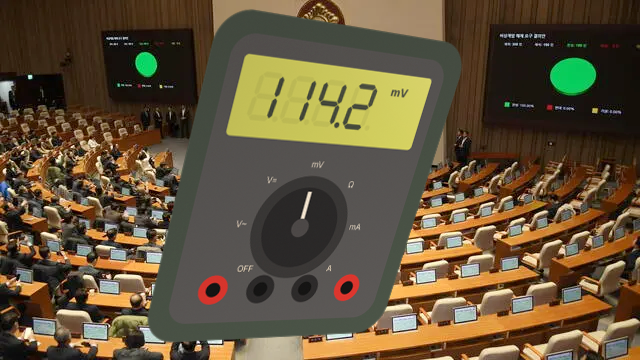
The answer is 114.2 mV
